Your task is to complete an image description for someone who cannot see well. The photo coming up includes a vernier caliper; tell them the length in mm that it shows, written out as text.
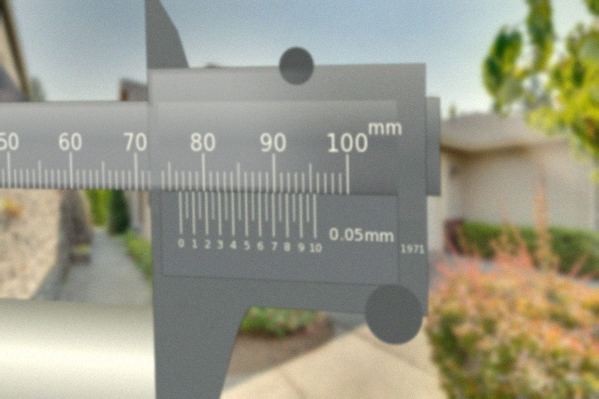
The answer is 76.5 mm
